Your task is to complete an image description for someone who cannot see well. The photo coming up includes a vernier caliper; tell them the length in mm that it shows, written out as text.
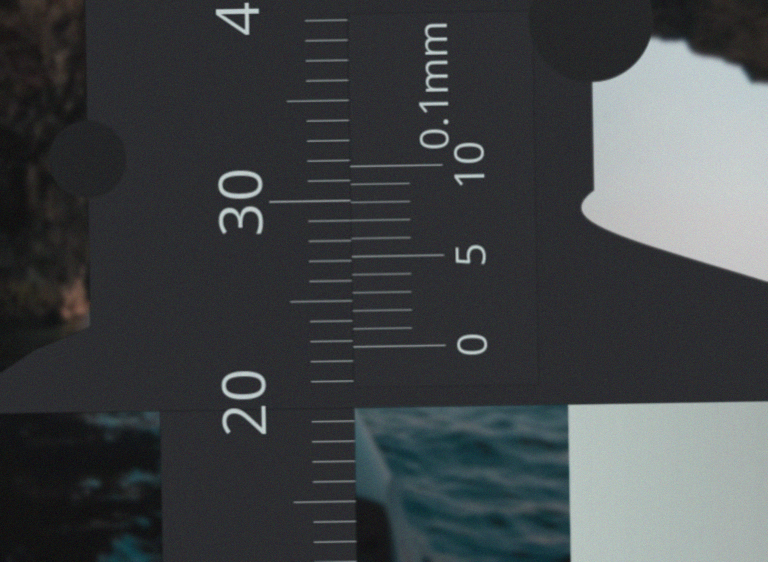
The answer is 22.7 mm
